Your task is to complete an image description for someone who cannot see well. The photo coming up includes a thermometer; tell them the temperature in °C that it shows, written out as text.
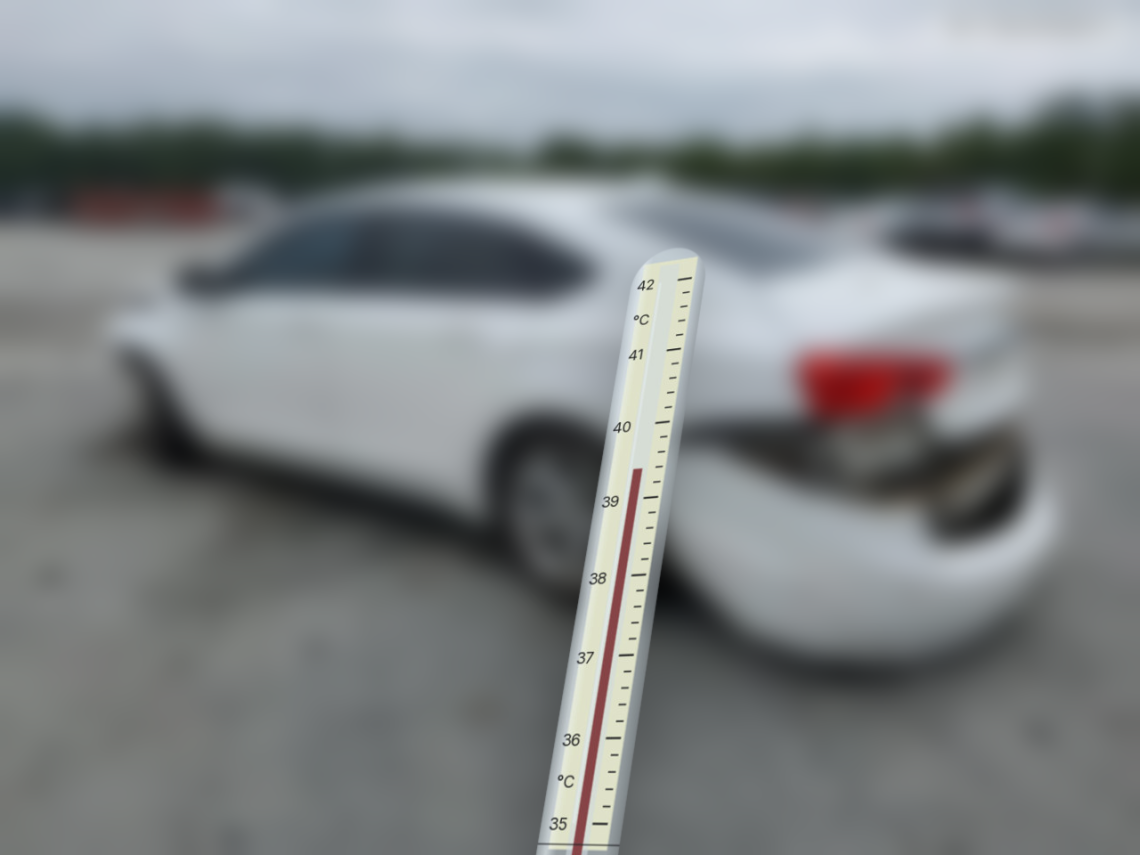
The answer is 39.4 °C
